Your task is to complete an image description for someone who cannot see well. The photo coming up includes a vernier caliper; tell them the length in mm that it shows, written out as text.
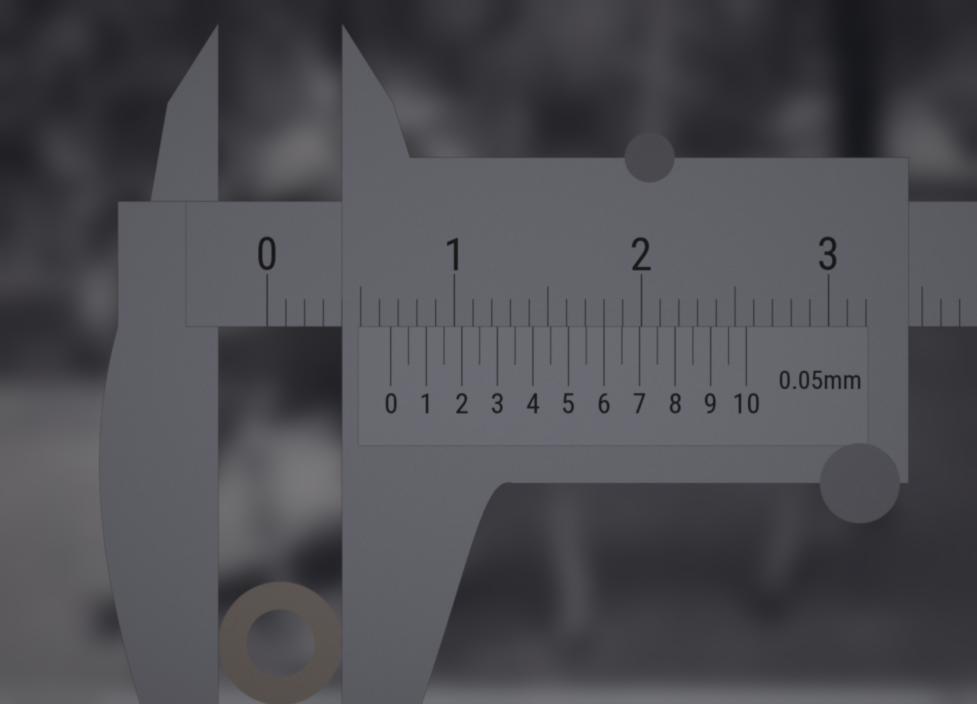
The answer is 6.6 mm
